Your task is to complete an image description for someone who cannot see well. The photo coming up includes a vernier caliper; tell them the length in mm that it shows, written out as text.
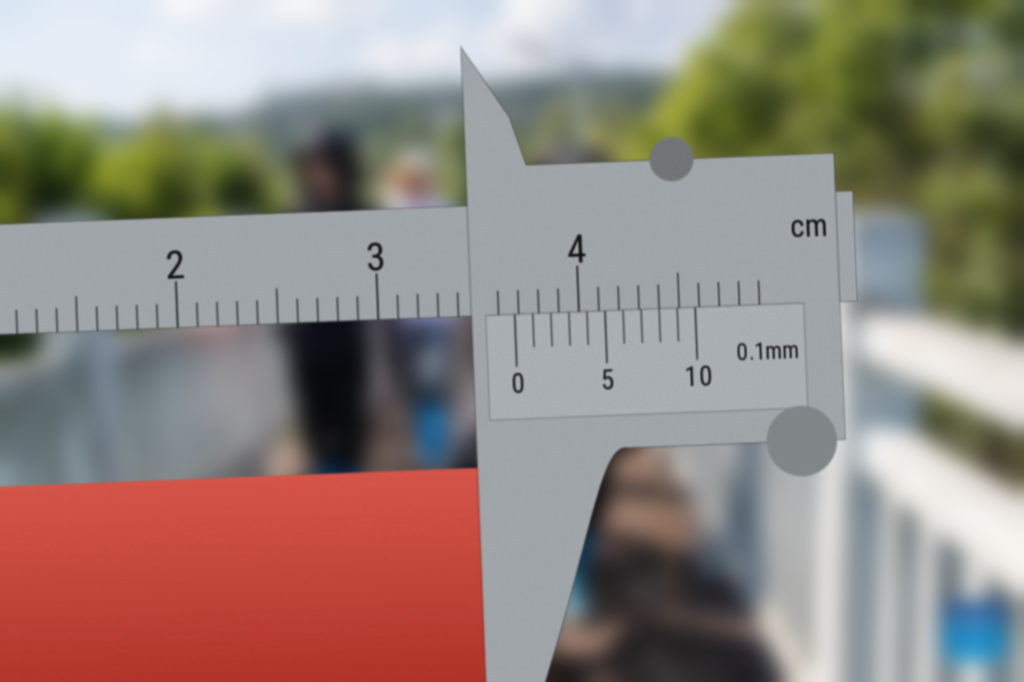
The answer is 36.8 mm
